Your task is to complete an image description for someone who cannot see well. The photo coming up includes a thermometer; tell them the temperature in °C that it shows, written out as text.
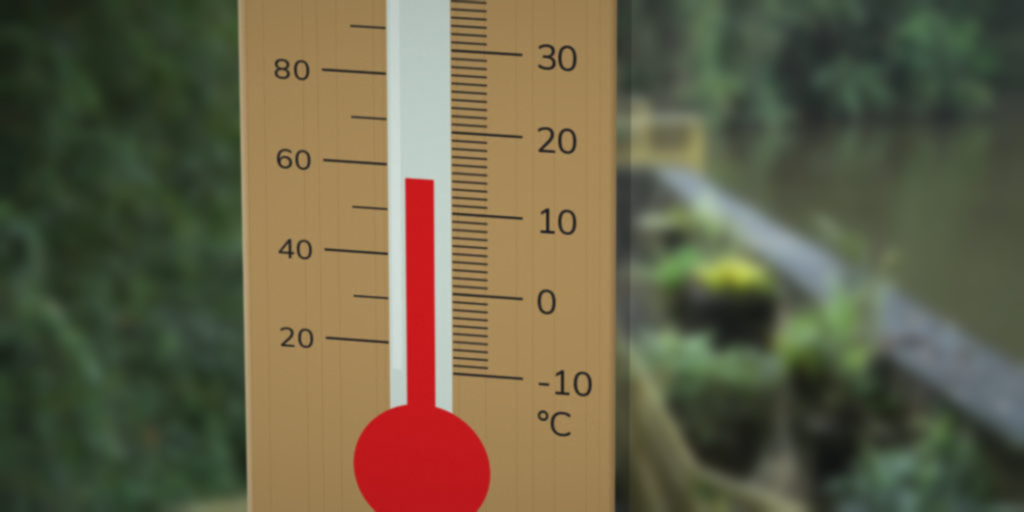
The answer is 14 °C
